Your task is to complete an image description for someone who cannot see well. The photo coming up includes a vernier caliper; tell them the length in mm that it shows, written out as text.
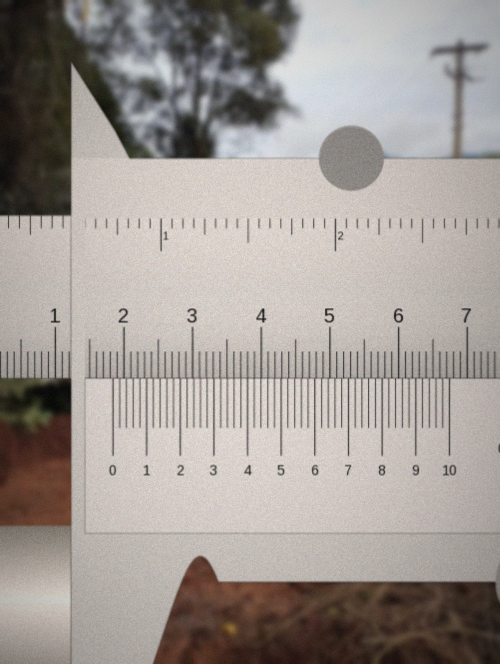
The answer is 18.4 mm
